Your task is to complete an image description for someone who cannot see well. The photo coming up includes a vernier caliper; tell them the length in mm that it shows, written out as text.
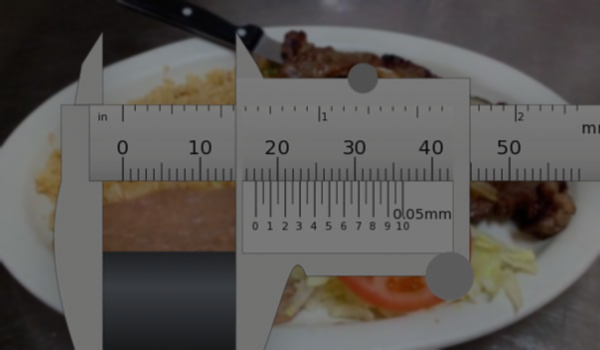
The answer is 17.2 mm
